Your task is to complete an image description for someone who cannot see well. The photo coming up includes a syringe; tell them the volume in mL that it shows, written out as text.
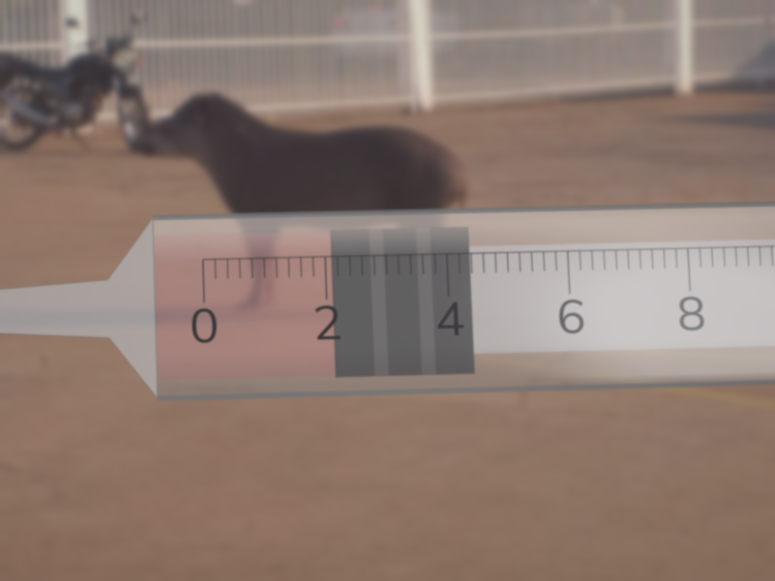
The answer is 2.1 mL
